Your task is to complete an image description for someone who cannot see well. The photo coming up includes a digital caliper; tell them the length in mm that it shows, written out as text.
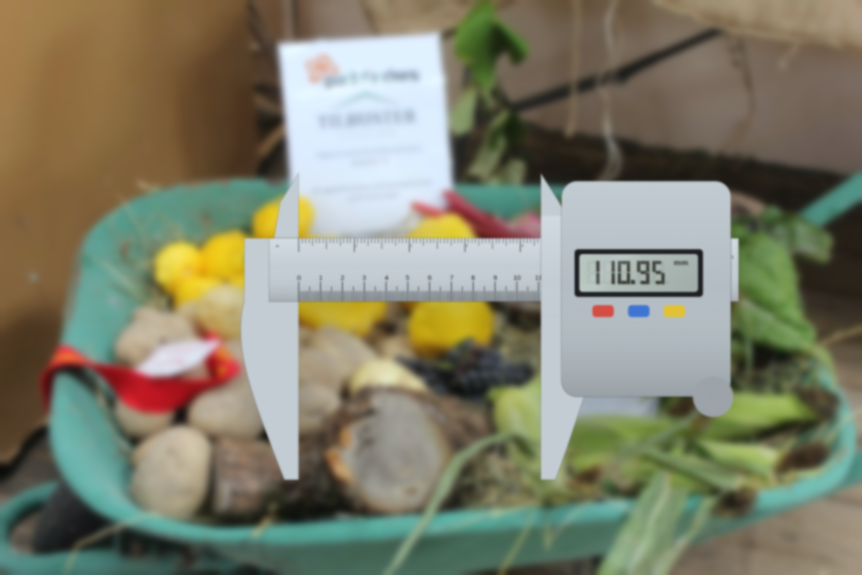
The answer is 110.95 mm
